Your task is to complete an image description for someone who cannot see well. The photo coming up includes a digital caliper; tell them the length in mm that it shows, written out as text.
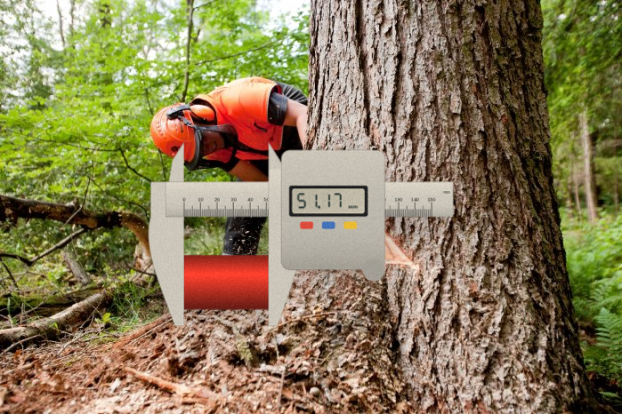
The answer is 51.17 mm
